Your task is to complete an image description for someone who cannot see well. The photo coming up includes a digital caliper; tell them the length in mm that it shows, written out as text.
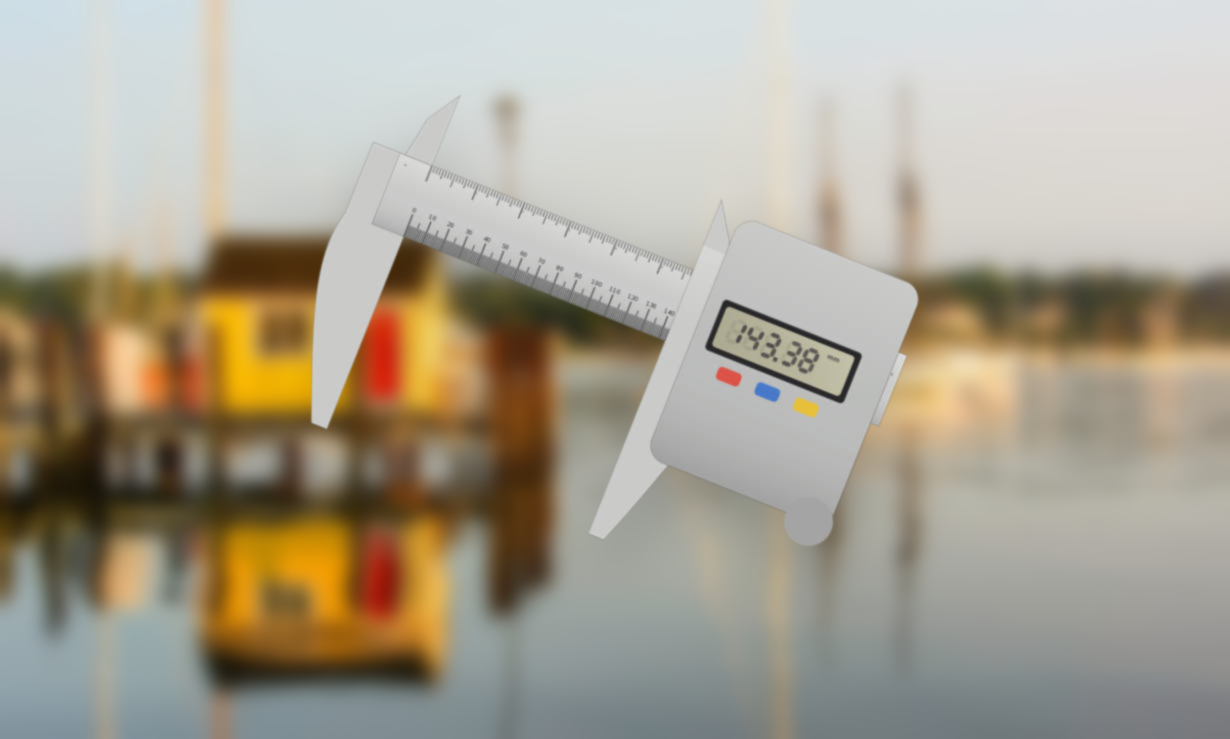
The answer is 143.38 mm
